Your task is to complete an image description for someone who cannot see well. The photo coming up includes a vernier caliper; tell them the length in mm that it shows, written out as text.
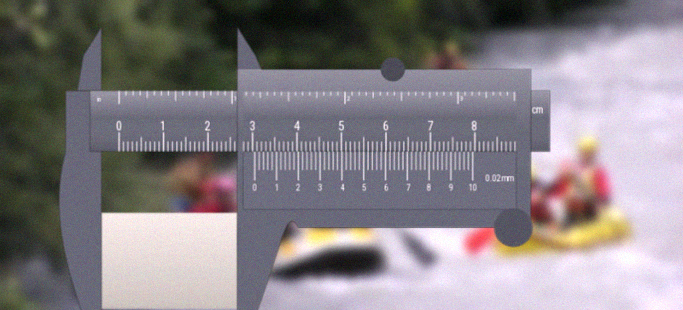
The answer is 30.5 mm
